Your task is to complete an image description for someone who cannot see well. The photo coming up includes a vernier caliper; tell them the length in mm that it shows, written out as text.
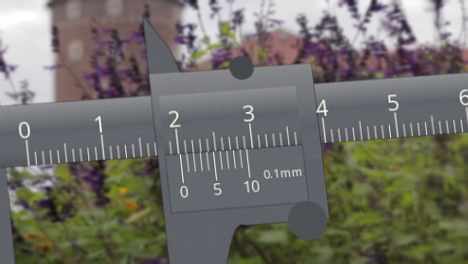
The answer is 20.2 mm
